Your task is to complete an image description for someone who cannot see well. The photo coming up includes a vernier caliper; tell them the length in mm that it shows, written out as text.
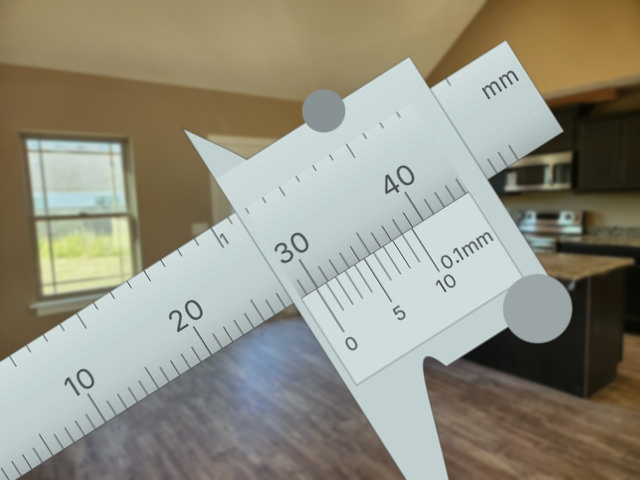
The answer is 29.9 mm
